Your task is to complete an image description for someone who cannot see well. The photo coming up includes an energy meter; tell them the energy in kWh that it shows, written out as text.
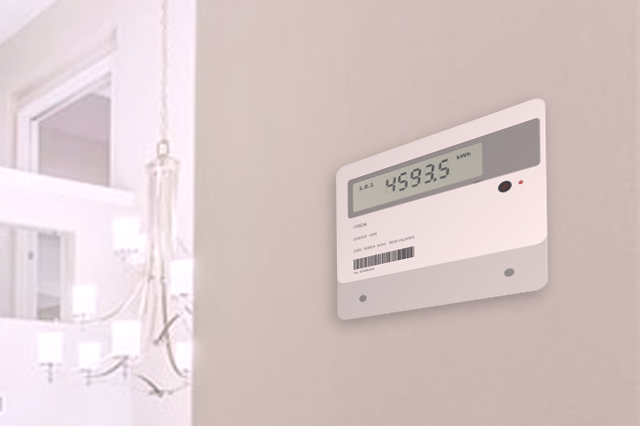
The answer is 4593.5 kWh
